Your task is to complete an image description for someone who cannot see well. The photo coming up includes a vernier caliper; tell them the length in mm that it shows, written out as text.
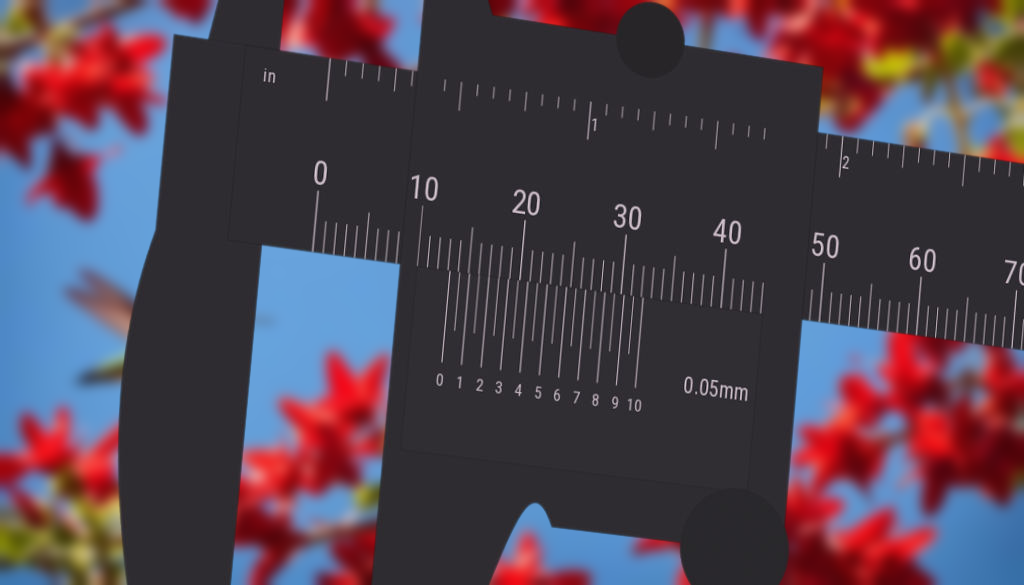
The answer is 13.2 mm
